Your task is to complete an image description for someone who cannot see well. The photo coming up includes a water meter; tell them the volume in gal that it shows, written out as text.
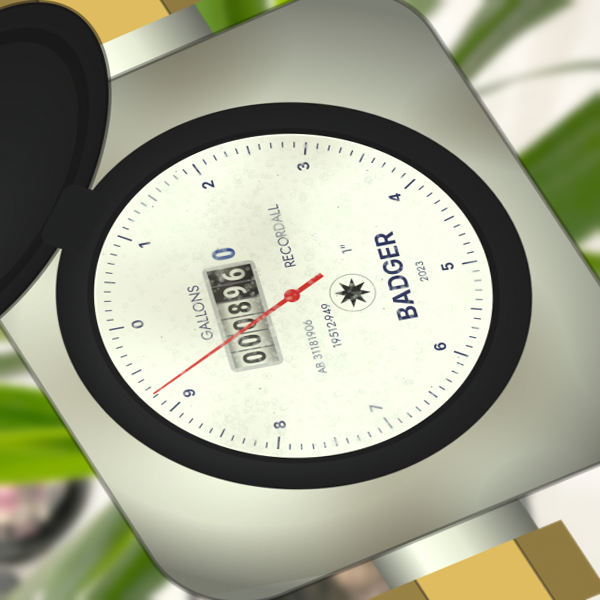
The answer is 8959.2 gal
